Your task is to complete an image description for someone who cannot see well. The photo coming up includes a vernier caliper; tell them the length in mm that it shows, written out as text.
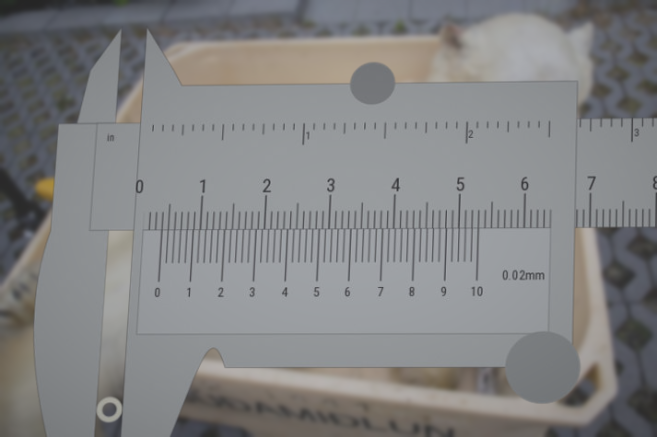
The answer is 4.0 mm
